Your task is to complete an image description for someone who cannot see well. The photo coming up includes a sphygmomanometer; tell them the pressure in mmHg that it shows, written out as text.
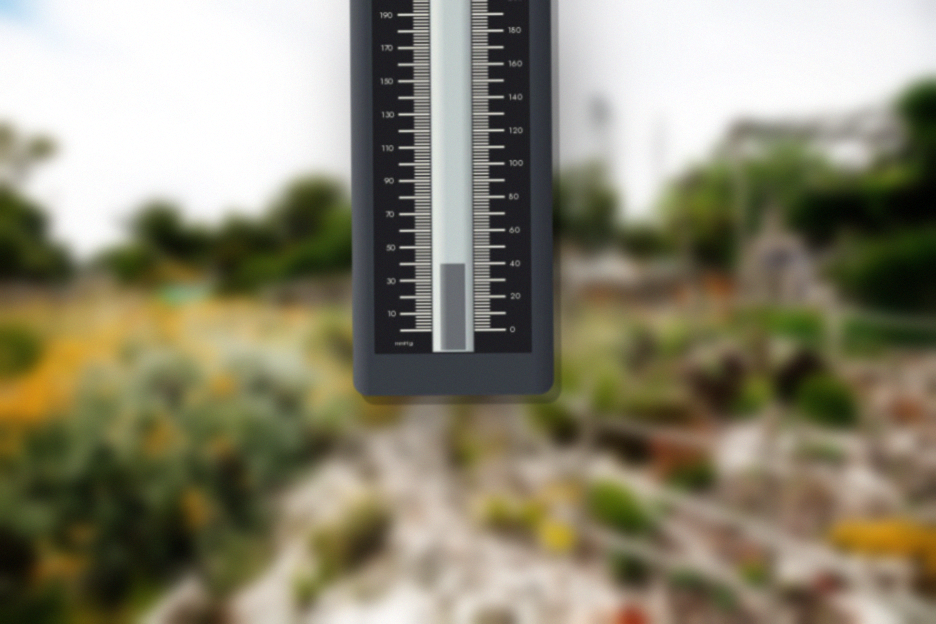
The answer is 40 mmHg
